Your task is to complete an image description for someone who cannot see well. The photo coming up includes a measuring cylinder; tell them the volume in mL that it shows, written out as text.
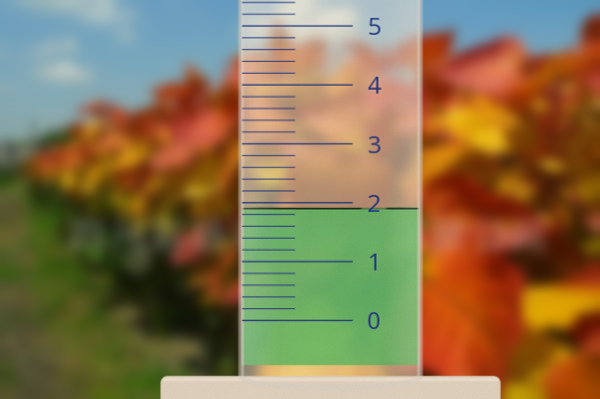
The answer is 1.9 mL
